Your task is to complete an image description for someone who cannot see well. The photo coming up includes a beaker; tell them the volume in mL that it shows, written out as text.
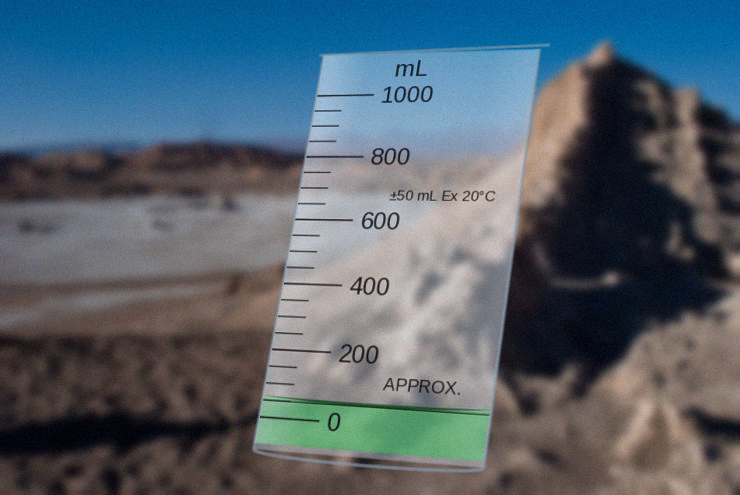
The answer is 50 mL
